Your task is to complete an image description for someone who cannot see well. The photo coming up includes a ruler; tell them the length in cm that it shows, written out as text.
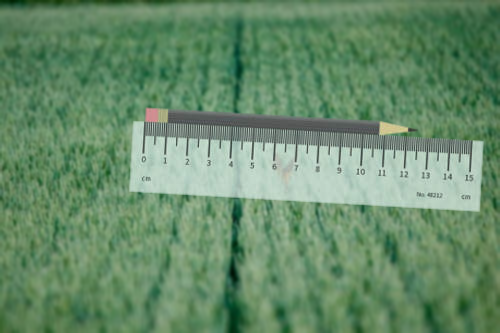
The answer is 12.5 cm
